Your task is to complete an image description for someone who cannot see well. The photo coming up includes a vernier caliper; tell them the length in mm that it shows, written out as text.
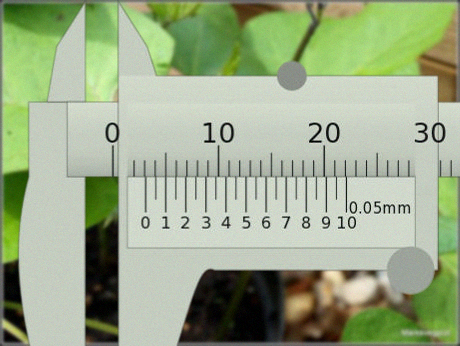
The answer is 3.1 mm
